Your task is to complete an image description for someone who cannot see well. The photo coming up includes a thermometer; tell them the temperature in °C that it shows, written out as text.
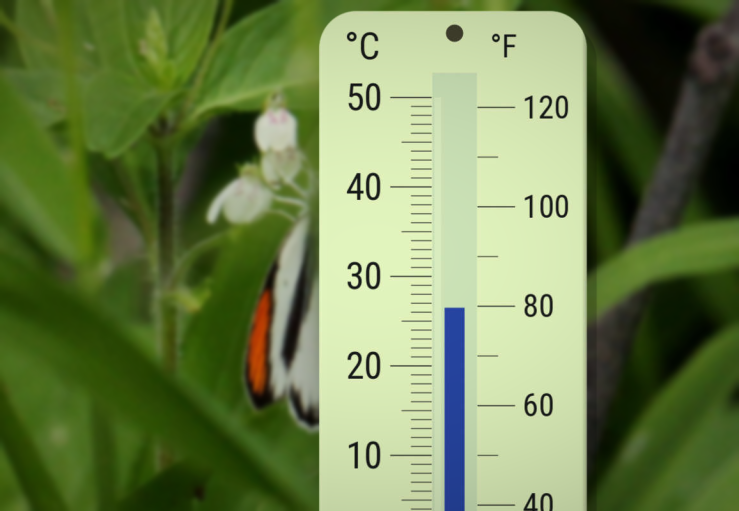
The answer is 26.5 °C
